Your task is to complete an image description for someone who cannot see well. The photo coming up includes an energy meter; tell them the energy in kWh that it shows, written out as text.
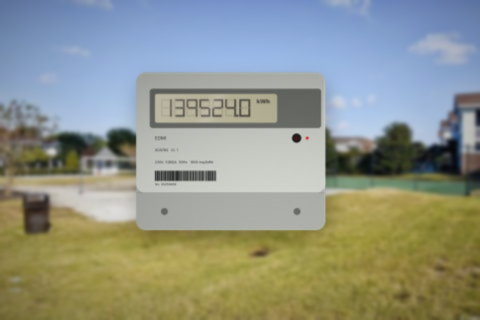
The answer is 139524.0 kWh
